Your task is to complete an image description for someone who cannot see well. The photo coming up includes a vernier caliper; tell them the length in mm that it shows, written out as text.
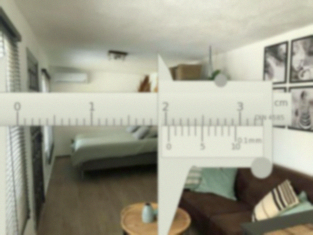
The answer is 20.4 mm
